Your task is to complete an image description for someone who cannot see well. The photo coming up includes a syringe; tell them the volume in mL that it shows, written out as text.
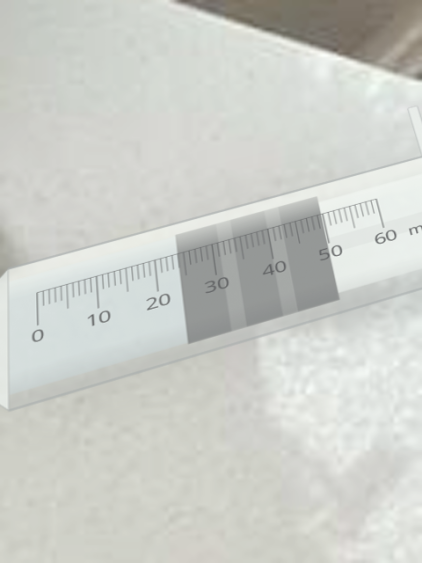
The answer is 24 mL
